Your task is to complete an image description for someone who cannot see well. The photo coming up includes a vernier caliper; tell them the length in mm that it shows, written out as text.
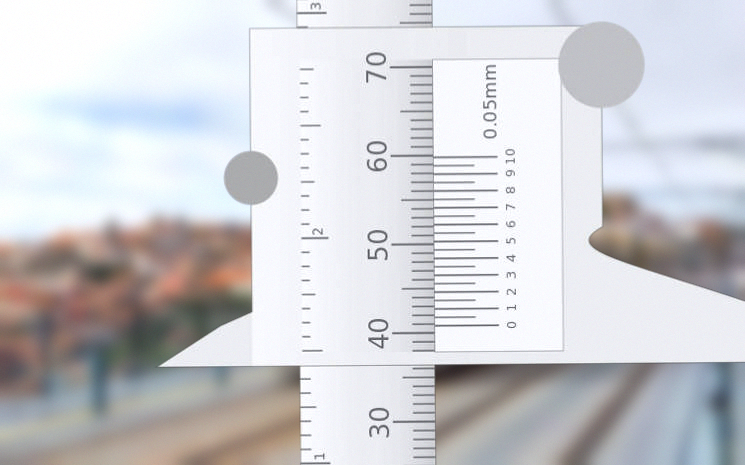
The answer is 40.8 mm
